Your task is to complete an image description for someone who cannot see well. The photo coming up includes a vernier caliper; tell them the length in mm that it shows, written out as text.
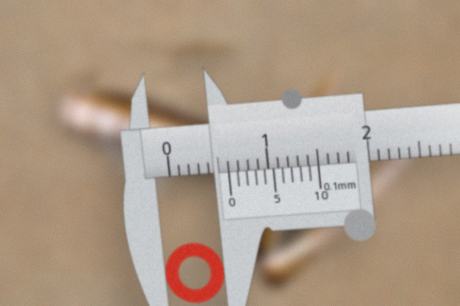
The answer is 6.0 mm
